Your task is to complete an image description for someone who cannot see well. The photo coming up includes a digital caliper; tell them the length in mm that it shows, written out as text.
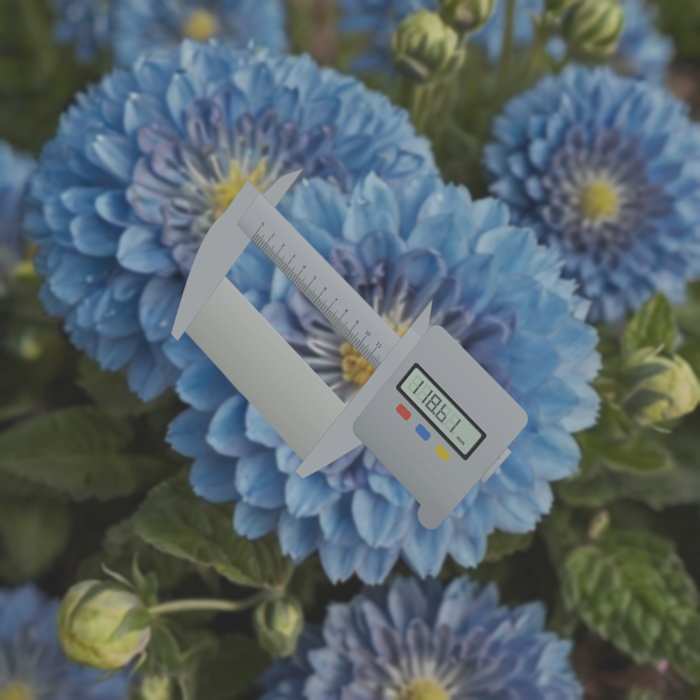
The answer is 118.61 mm
